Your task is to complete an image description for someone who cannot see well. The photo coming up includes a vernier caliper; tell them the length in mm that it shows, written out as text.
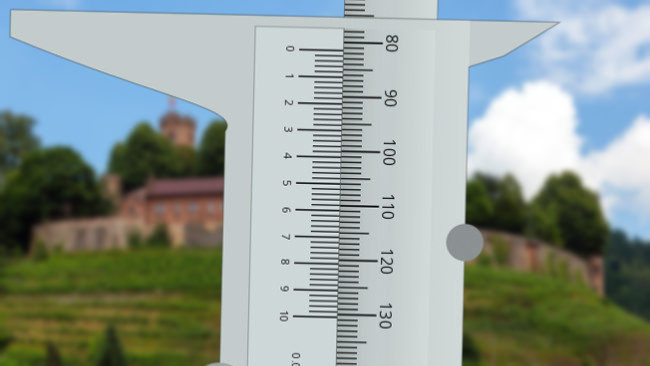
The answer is 81.5 mm
